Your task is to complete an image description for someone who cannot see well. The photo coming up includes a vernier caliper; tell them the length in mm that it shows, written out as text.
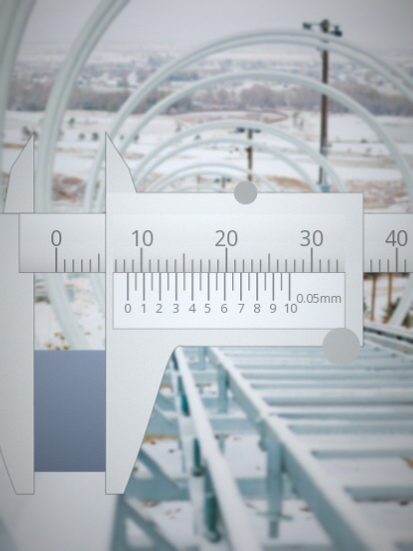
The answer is 8.4 mm
